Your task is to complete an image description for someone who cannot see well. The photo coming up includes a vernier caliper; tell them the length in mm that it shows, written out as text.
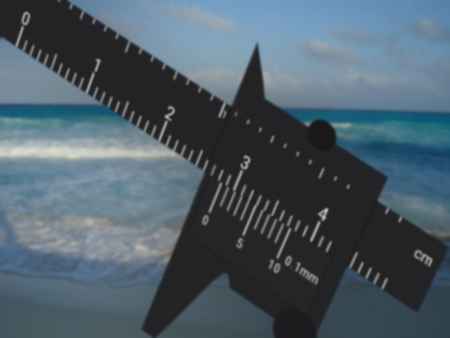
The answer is 28.4 mm
